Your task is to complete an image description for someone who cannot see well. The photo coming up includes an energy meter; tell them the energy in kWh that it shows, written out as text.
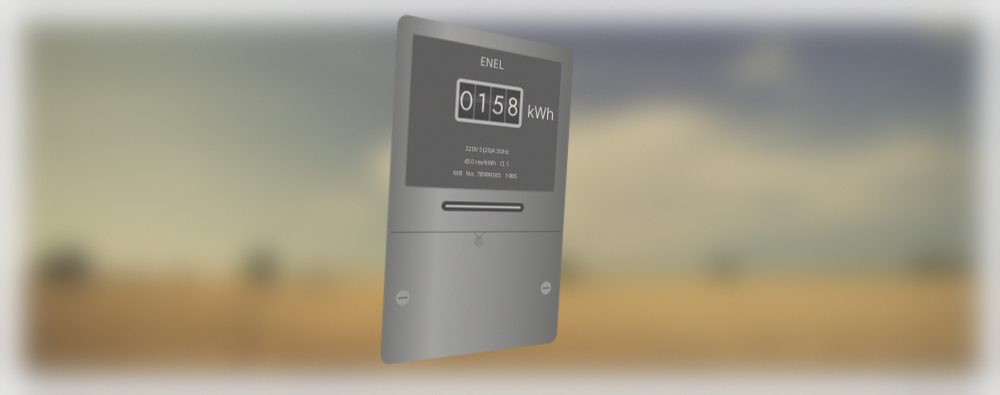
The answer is 158 kWh
